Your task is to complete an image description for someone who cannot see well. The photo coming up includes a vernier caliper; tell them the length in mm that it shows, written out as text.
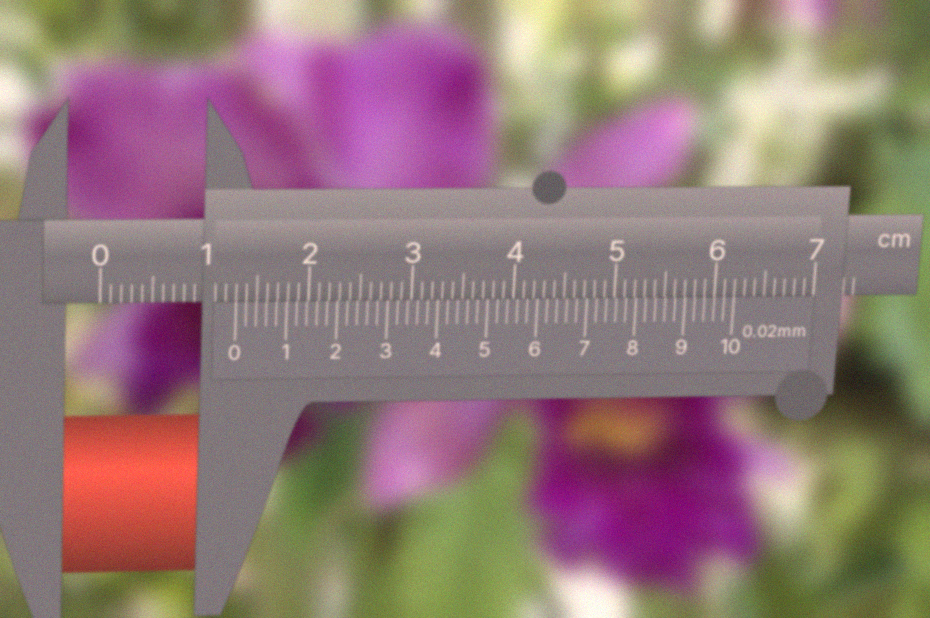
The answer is 13.0 mm
